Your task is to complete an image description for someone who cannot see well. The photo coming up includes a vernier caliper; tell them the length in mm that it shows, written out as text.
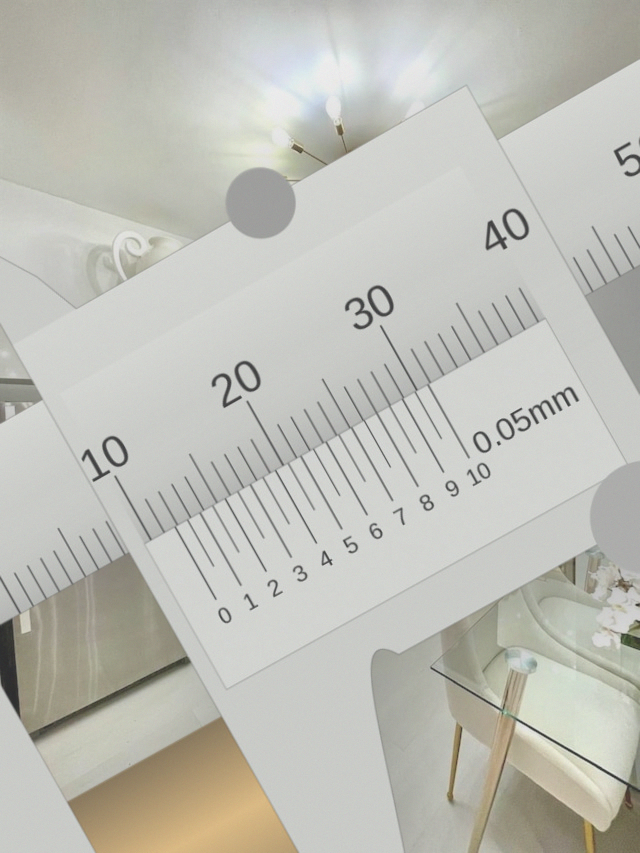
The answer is 11.8 mm
